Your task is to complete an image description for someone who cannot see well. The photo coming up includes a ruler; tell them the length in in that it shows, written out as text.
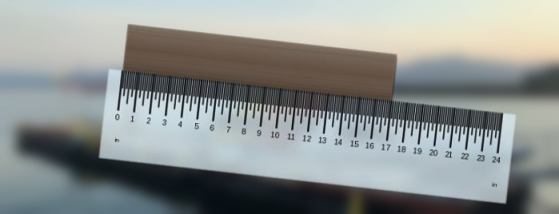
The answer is 17 in
